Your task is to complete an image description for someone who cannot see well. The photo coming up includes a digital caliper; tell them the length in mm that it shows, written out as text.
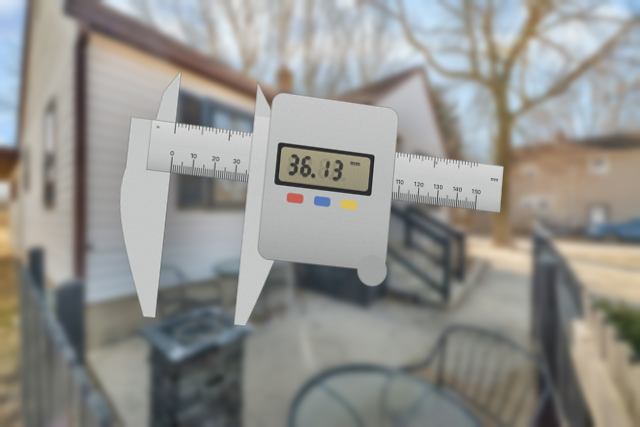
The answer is 36.13 mm
